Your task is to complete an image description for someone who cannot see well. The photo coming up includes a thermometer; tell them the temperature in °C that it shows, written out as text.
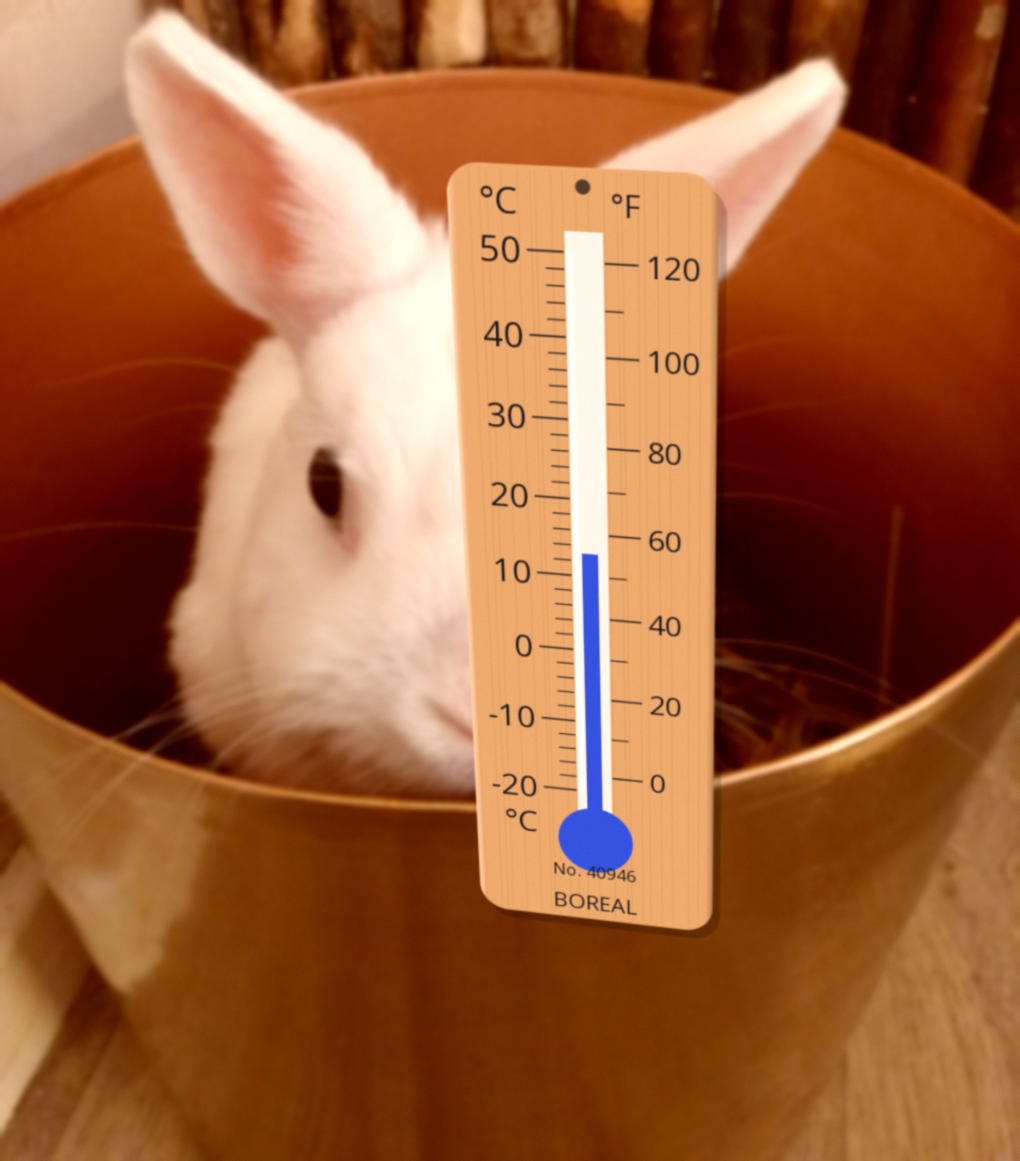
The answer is 13 °C
